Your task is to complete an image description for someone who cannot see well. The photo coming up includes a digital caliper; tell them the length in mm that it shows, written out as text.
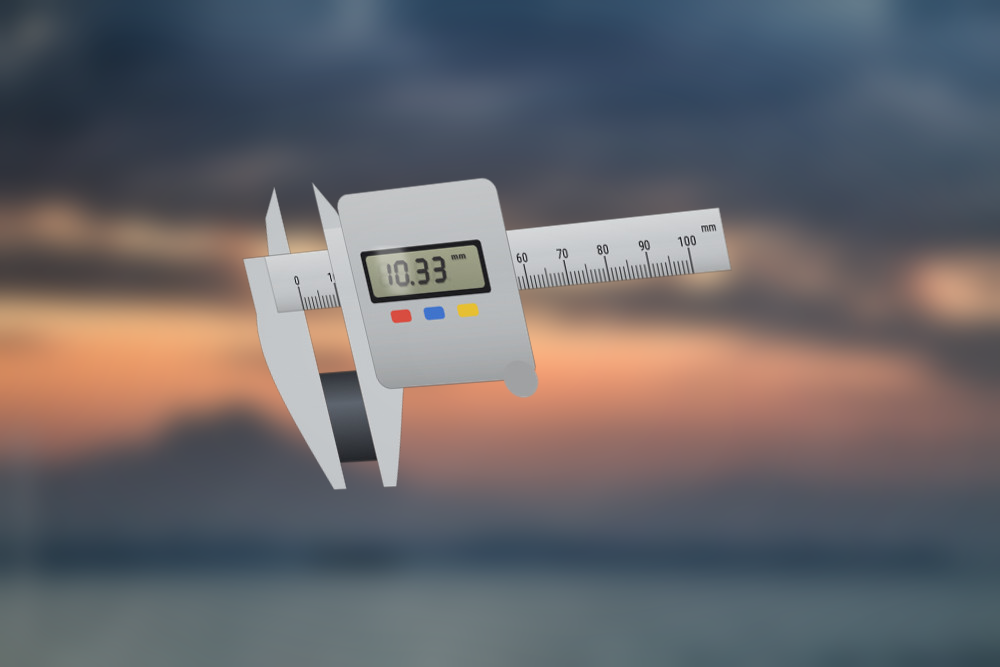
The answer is 10.33 mm
